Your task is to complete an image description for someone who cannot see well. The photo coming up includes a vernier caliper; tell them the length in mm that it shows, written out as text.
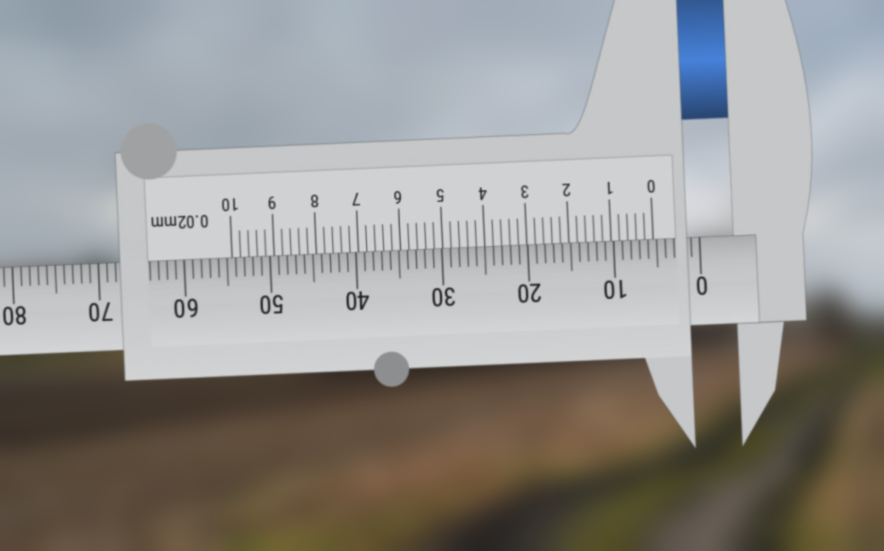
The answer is 5.4 mm
